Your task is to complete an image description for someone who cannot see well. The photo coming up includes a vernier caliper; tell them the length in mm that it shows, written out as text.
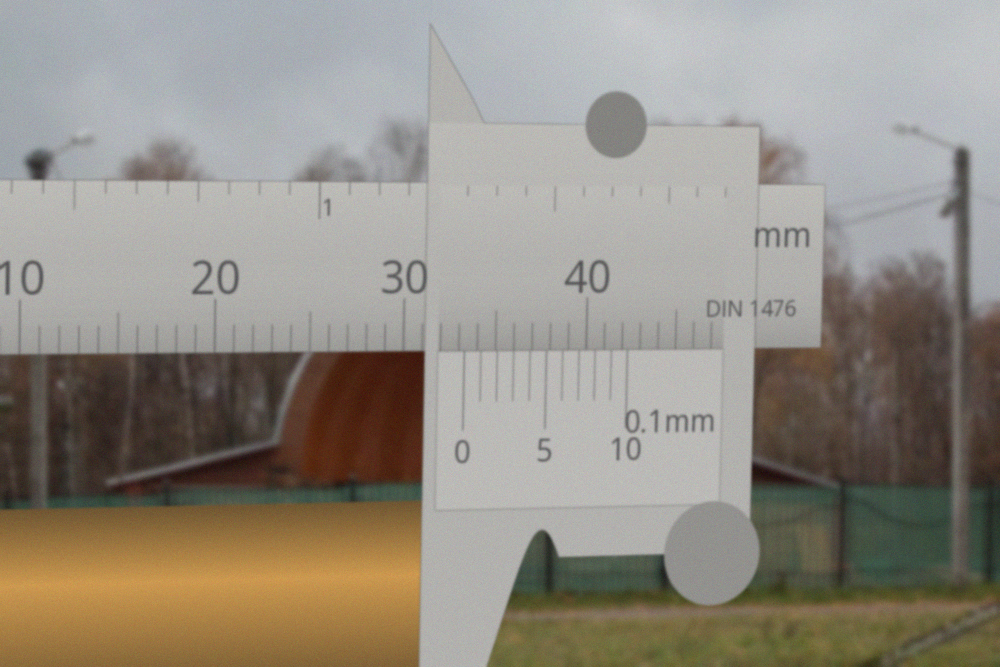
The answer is 33.3 mm
